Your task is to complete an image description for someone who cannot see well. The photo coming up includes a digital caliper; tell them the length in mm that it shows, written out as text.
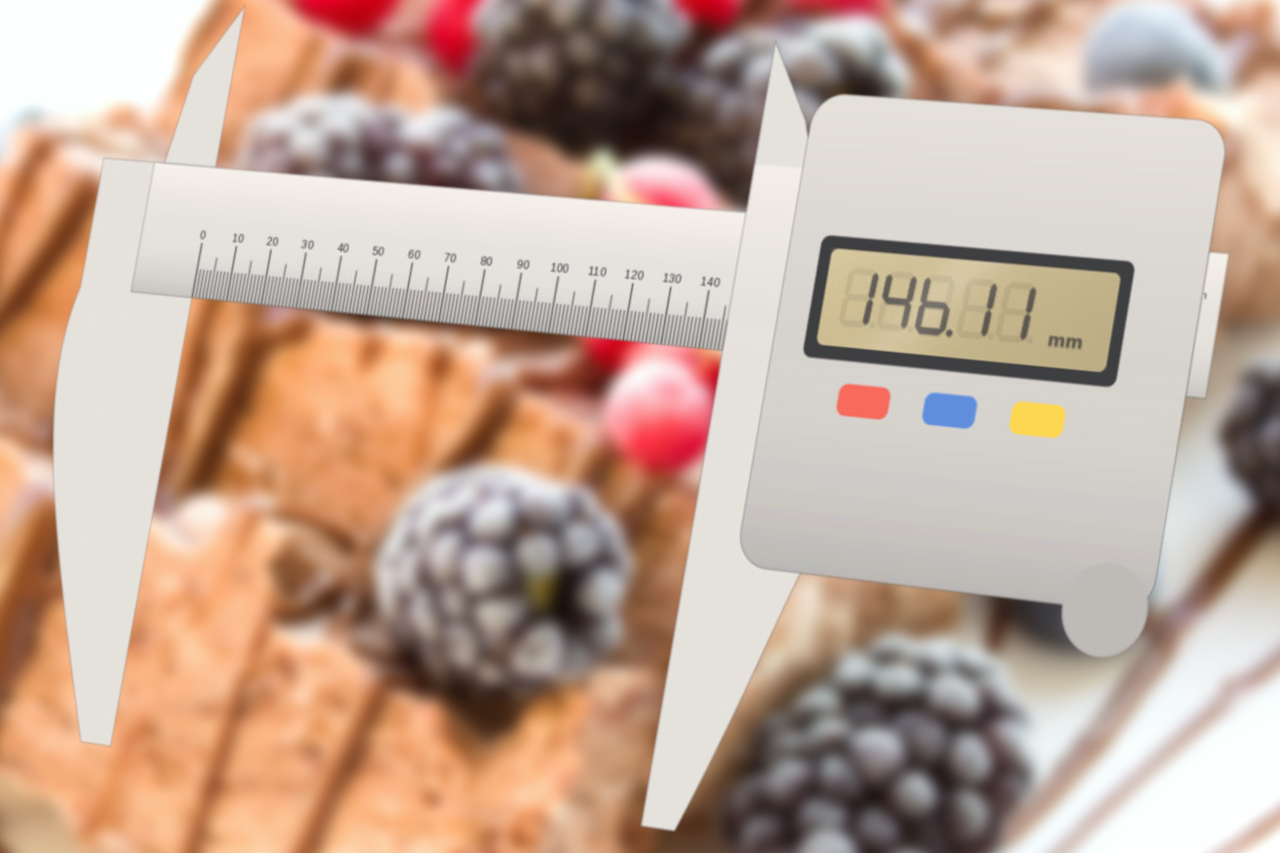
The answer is 146.11 mm
